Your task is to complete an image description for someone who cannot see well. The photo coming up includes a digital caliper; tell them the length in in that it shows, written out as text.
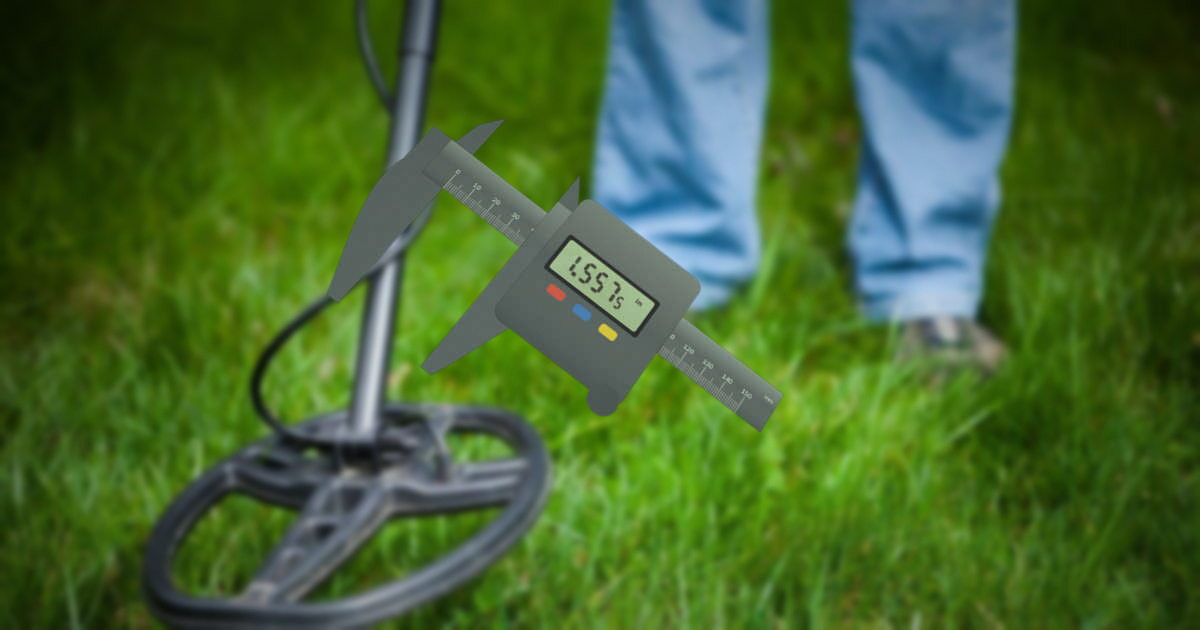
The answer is 1.5575 in
